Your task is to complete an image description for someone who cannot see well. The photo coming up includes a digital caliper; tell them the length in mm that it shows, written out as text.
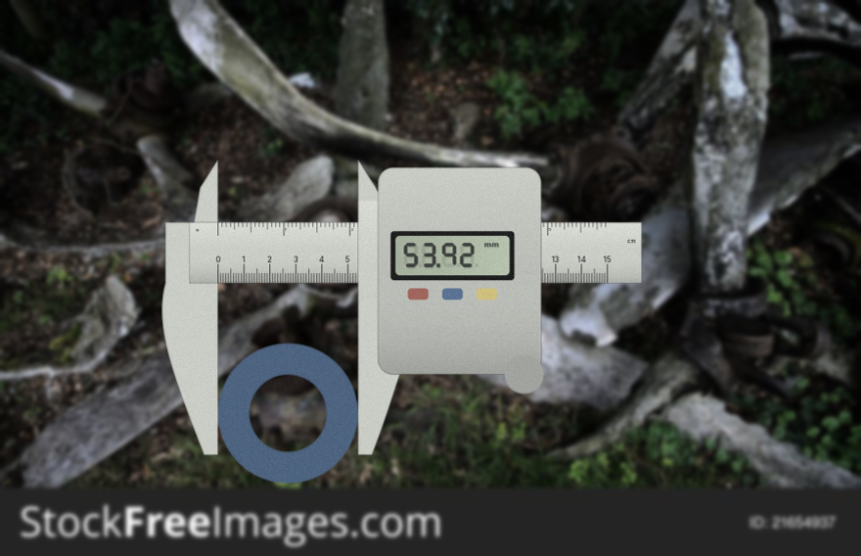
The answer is 53.92 mm
